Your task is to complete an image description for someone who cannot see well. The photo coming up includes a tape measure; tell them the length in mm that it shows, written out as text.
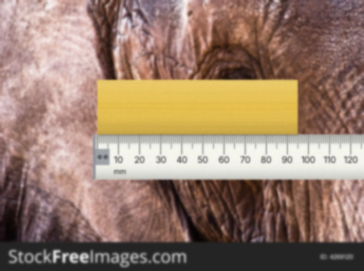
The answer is 95 mm
